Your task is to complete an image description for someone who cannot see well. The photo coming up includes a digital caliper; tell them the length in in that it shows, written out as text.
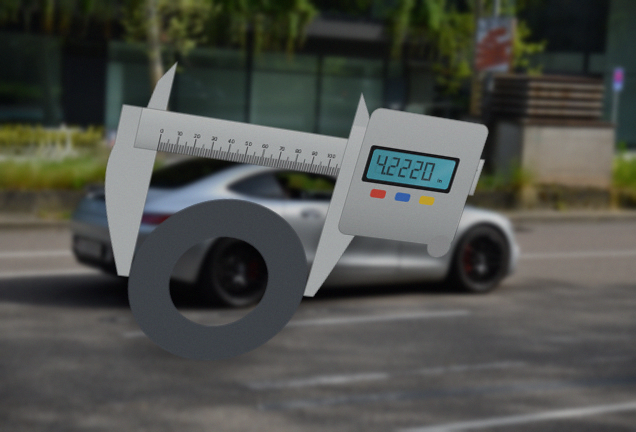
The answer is 4.2220 in
